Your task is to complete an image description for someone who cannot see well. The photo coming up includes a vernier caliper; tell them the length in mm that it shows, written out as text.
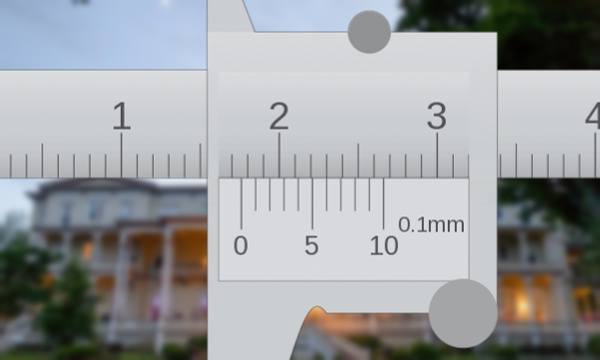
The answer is 17.6 mm
